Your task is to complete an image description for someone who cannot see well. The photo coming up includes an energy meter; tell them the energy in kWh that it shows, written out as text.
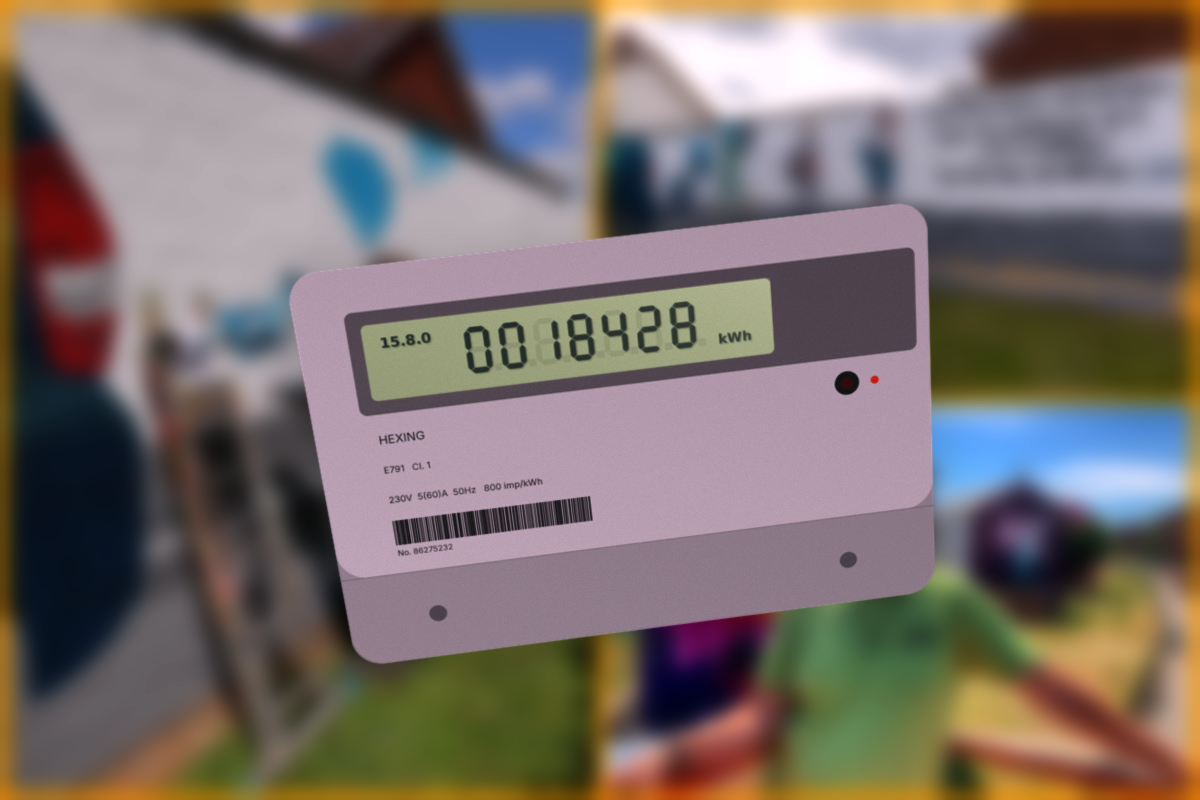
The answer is 18428 kWh
